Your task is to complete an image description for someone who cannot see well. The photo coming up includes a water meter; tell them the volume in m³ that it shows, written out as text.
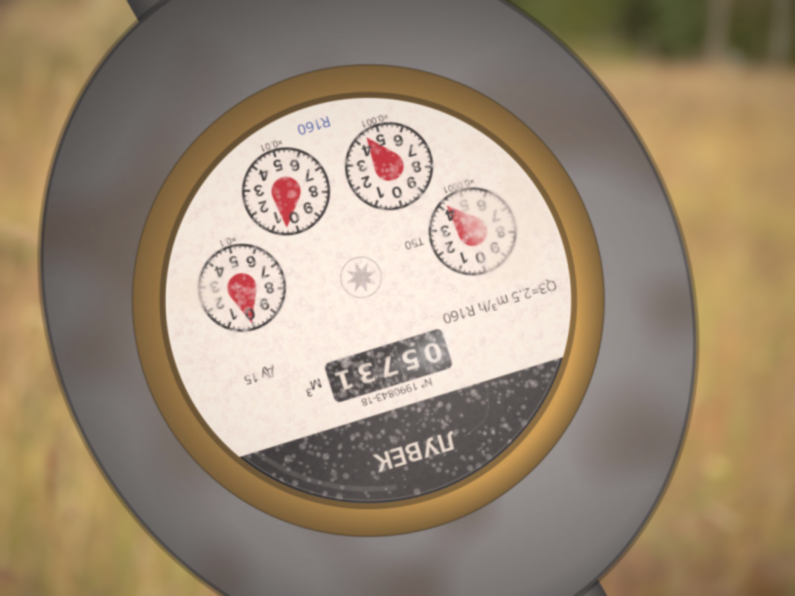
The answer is 5731.0044 m³
